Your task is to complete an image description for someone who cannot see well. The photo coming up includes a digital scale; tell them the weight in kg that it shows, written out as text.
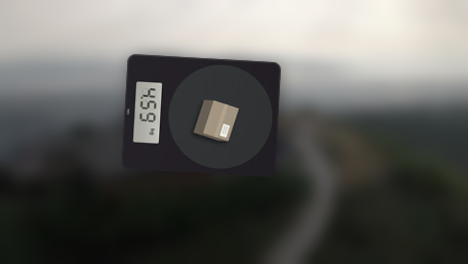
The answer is 4.59 kg
